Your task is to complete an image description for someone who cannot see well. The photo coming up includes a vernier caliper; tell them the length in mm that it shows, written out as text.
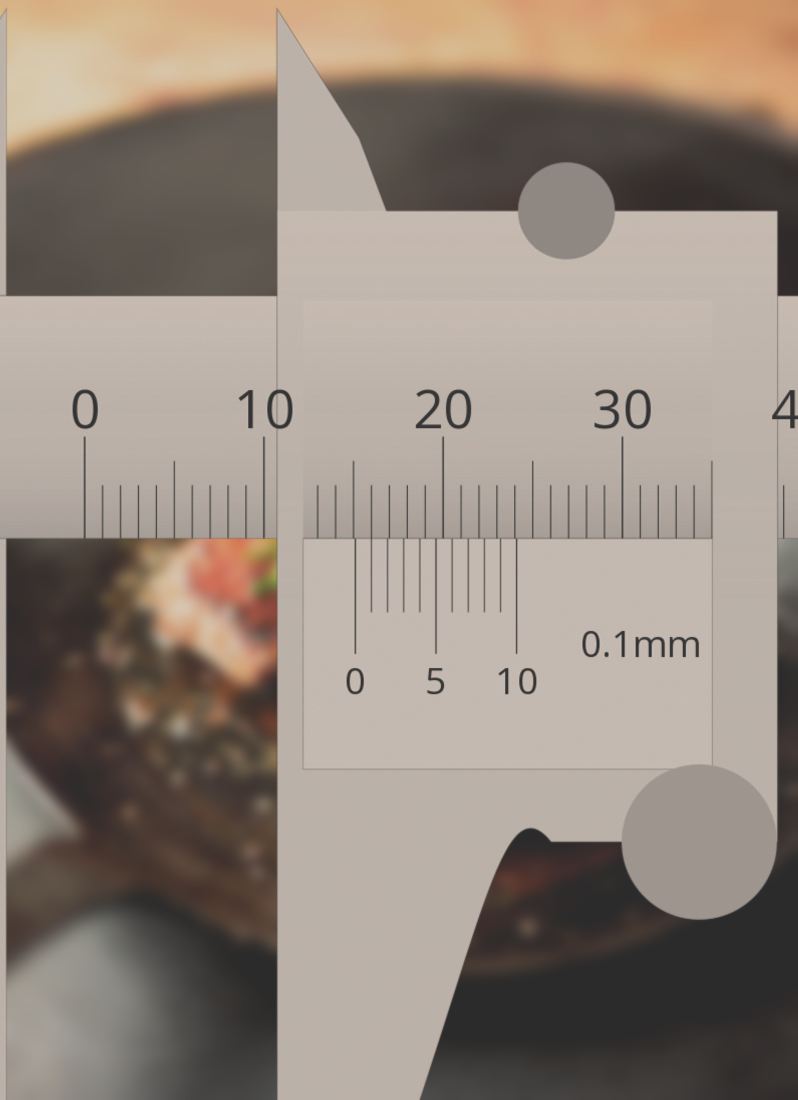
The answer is 15.1 mm
